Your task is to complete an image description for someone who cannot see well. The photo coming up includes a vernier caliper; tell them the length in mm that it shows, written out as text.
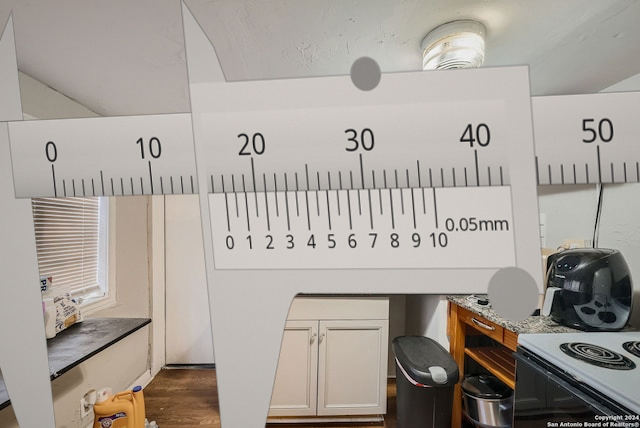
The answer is 17.2 mm
